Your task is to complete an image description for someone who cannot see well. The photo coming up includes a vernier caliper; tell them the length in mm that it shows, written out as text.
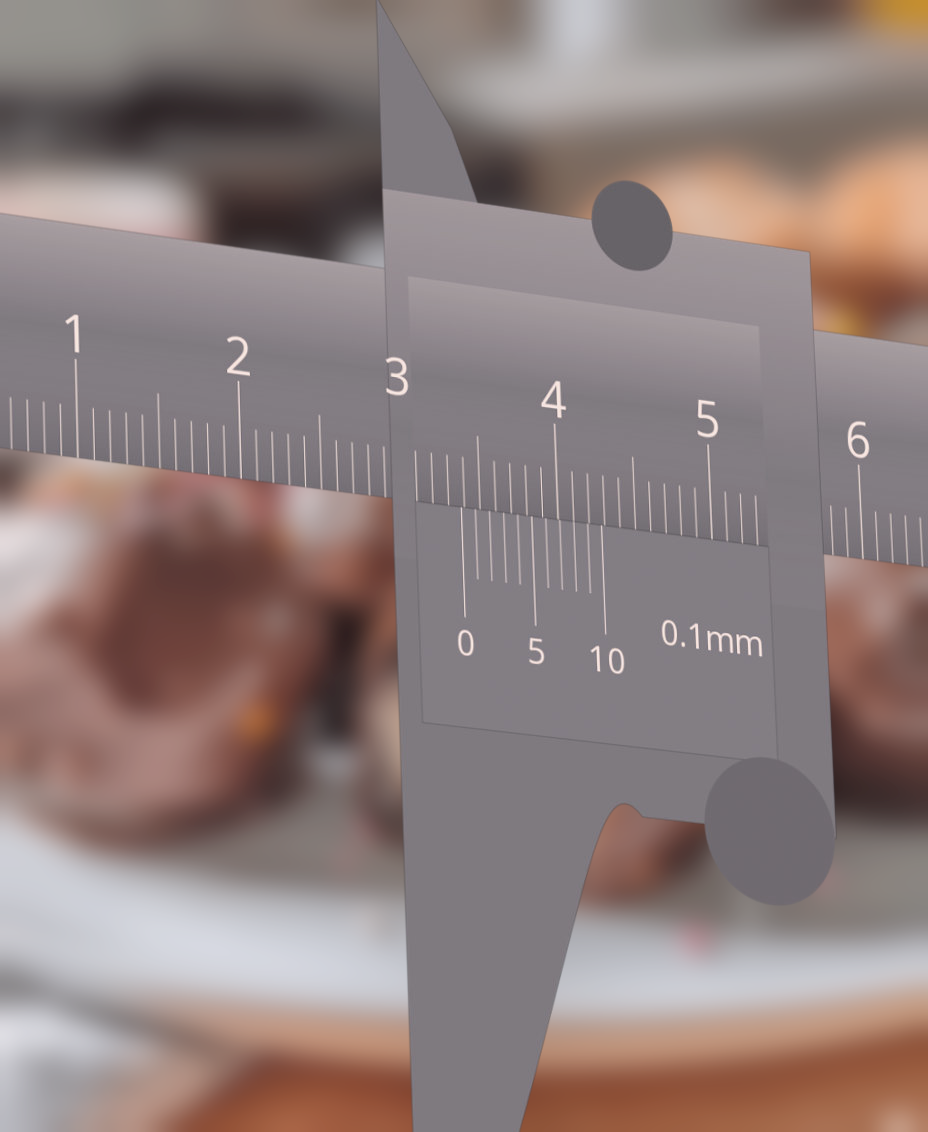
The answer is 33.8 mm
